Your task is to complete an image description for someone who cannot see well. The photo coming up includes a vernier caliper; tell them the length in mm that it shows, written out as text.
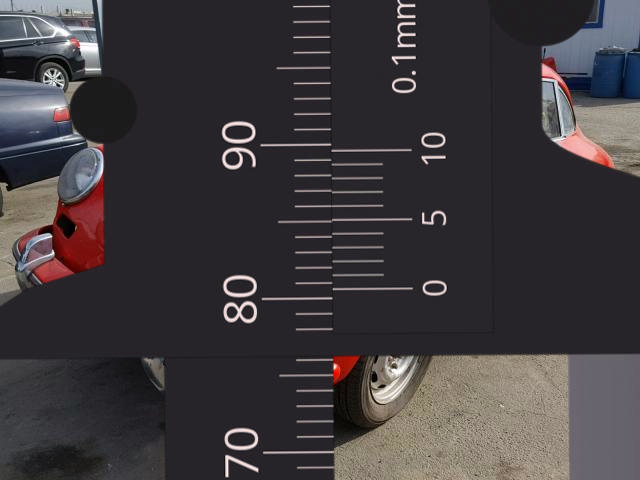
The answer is 80.6 mm
